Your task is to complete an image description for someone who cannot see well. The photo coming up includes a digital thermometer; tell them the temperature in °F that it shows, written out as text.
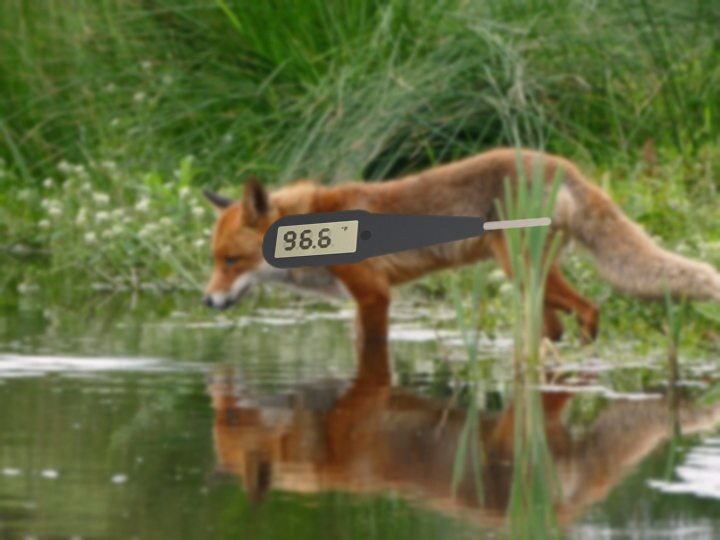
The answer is 96.6 °F
